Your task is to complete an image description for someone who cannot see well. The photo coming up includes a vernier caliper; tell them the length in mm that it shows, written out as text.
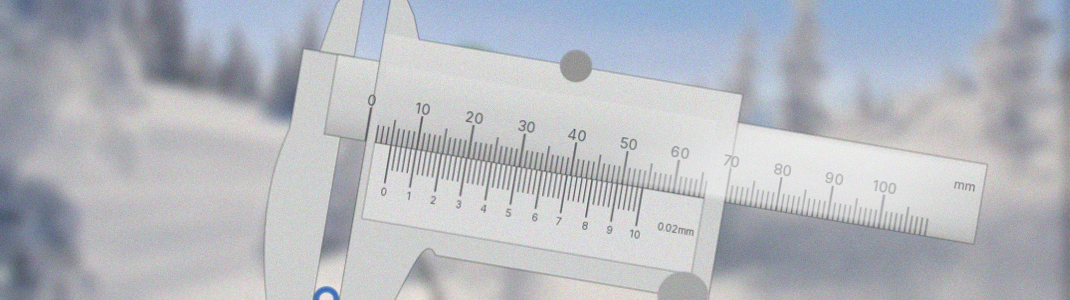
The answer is 5.0 mm
